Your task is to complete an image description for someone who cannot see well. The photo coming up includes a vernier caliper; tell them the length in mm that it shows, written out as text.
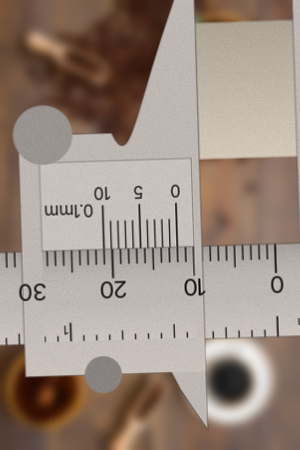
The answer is 12.0 mm
